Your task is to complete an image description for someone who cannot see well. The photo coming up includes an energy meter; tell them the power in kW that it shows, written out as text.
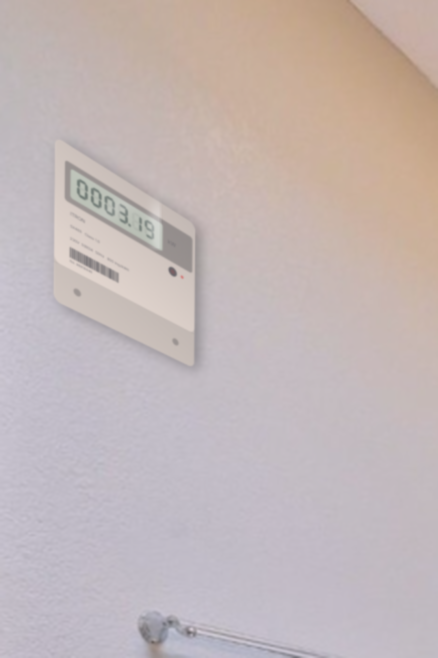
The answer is 3.19 kW
